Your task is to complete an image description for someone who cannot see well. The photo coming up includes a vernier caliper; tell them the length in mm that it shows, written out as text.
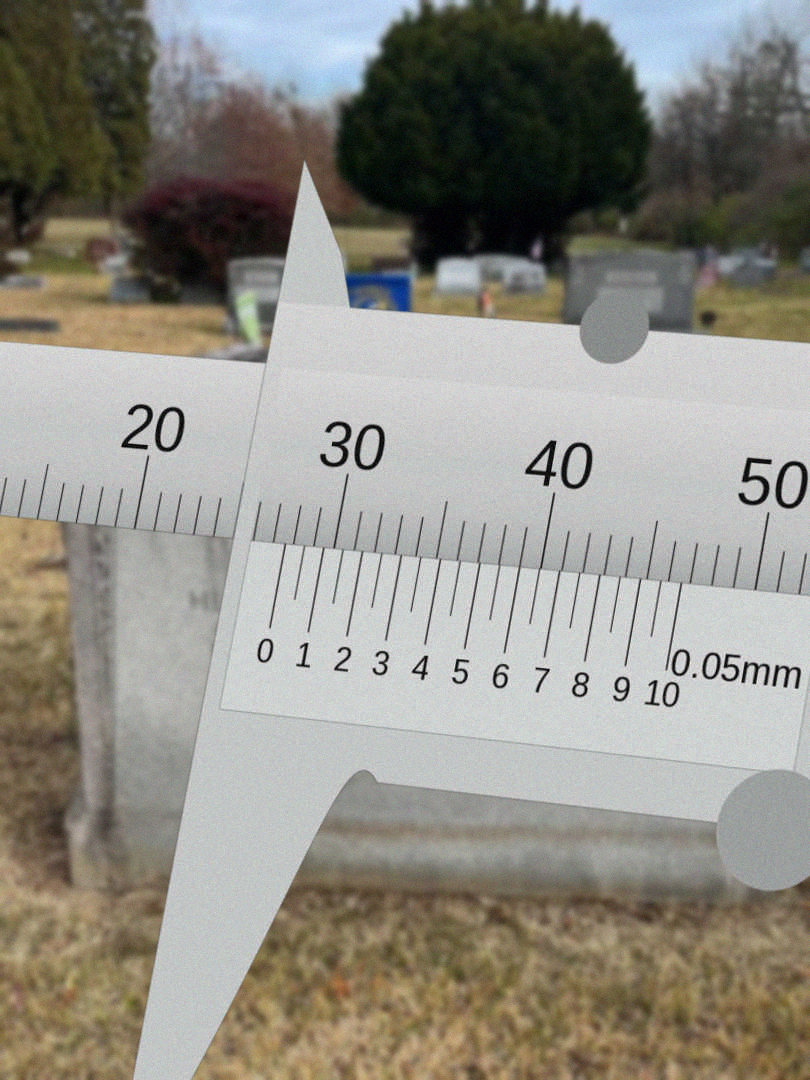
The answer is 27.6 mm
